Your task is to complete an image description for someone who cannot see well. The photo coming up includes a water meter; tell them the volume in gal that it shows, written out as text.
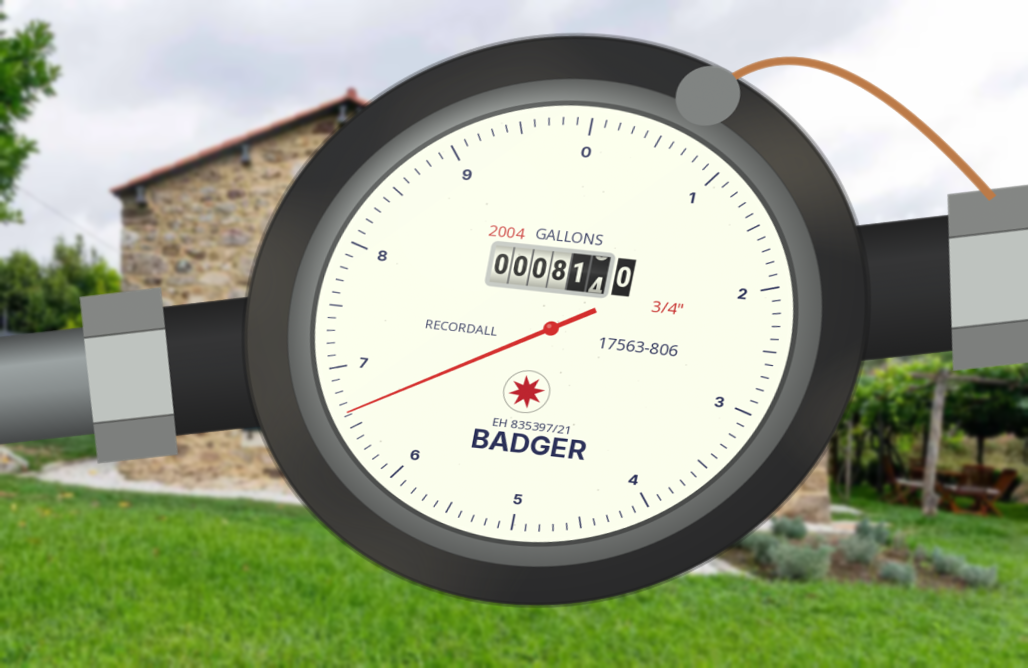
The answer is 8136.6 gal
